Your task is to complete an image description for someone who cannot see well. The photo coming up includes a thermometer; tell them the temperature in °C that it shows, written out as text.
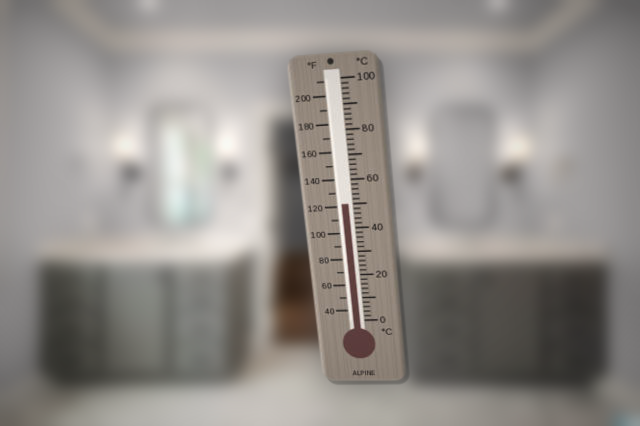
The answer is 50 °C
